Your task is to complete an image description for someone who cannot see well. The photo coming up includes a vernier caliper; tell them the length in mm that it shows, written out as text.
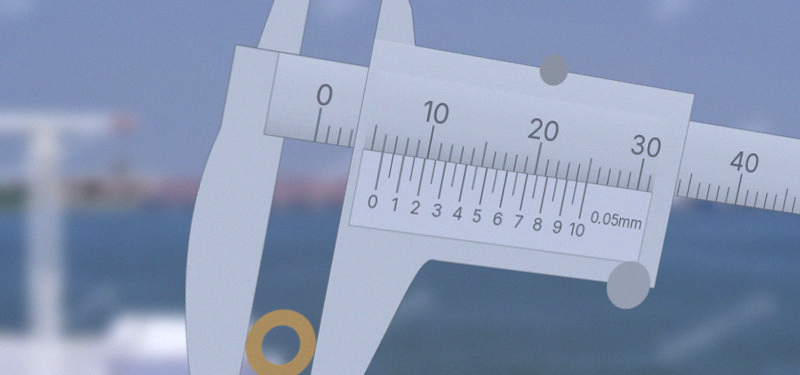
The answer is 6.0 mm
